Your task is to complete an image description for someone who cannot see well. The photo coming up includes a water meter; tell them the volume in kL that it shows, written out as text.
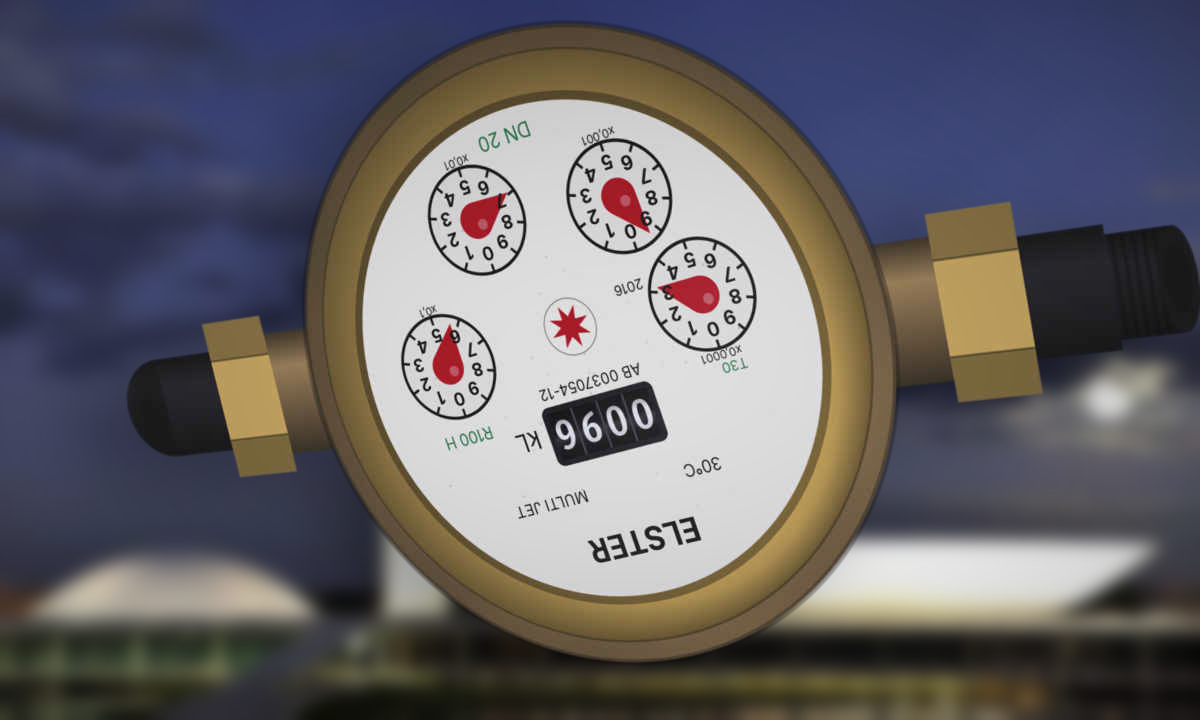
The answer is 96.5693 kL
